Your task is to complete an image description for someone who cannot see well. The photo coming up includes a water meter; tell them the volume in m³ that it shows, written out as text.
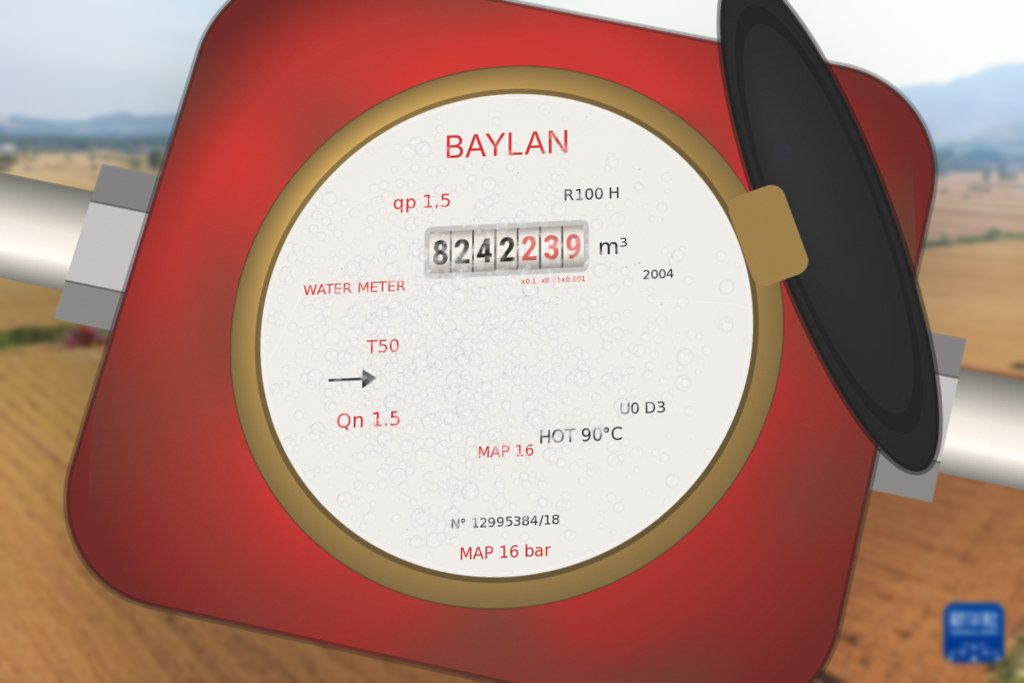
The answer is 8242.239 m³
